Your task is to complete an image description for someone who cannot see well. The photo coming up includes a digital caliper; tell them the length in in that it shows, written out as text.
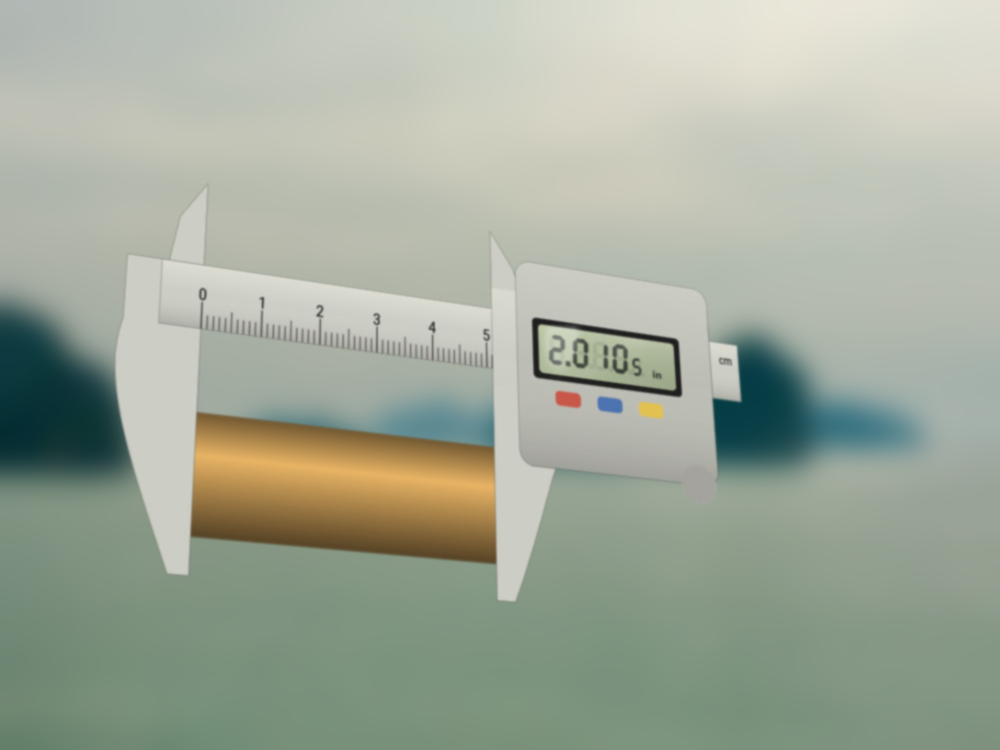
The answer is 2.0105 in
